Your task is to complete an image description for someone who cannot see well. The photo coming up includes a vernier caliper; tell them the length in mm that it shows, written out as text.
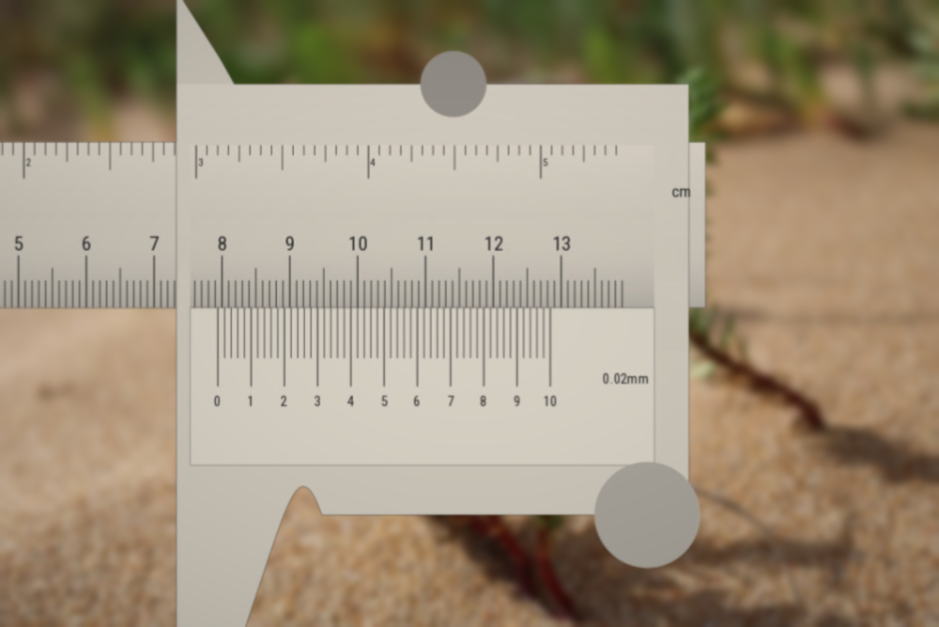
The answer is 79.4 mm
